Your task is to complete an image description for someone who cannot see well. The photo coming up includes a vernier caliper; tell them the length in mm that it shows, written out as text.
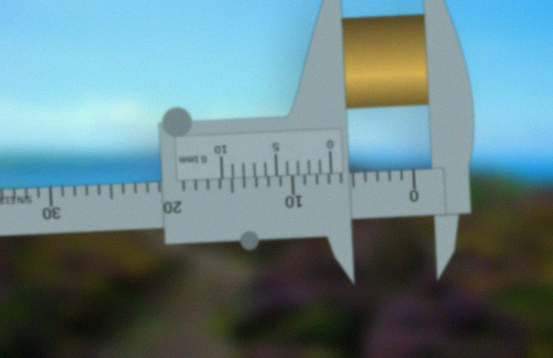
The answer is 6.8 mm
